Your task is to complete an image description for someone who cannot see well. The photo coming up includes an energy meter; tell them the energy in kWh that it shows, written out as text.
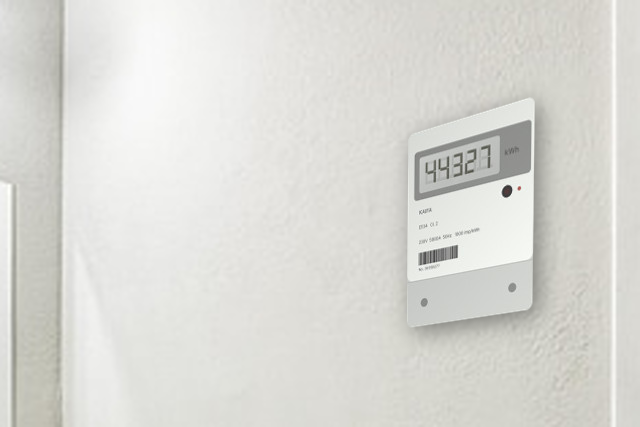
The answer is 44327 kWh
